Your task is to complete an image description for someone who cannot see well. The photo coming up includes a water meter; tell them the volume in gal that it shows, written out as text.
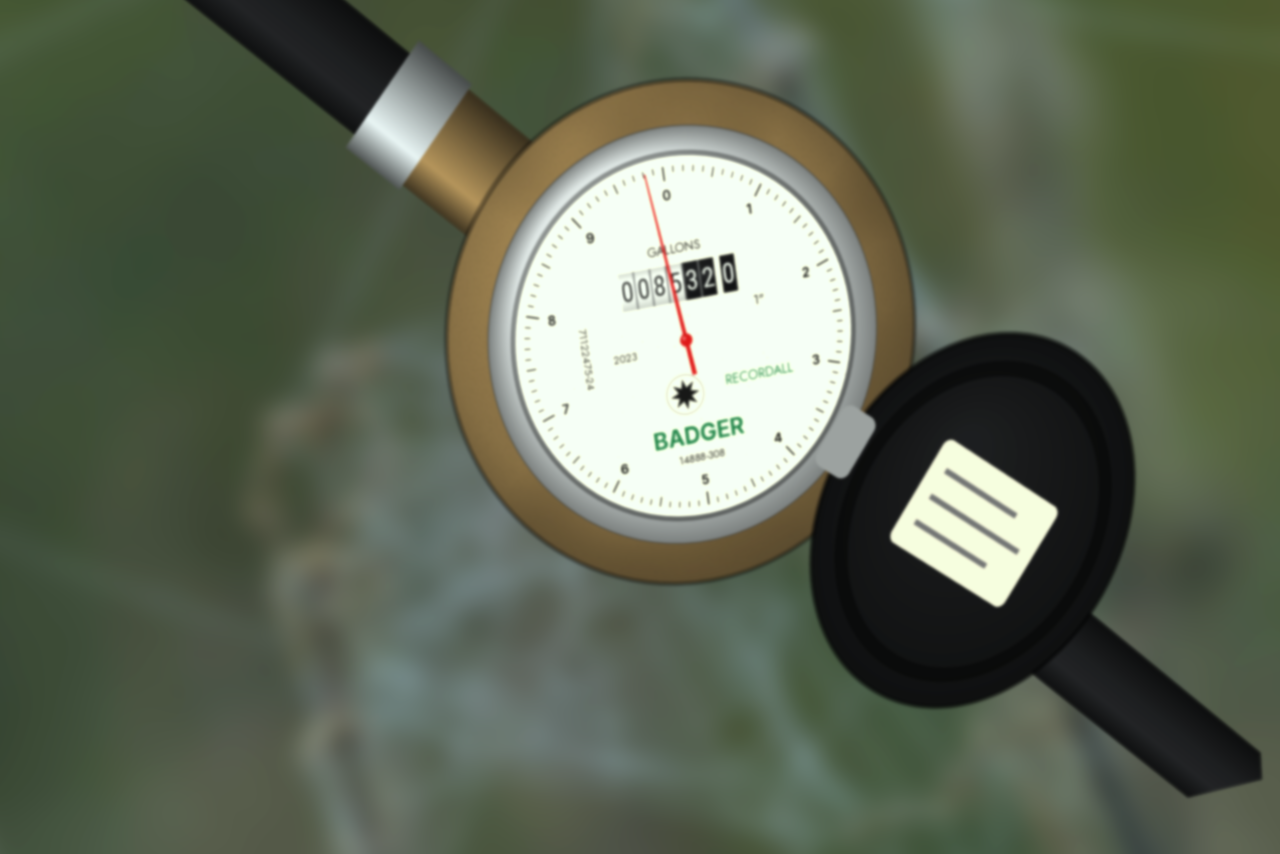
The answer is 85319.8 gal
